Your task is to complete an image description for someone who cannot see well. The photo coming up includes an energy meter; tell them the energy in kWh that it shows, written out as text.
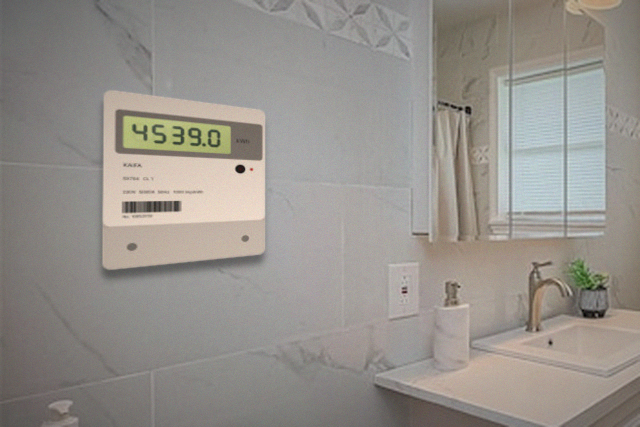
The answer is 4539.0 kWh
